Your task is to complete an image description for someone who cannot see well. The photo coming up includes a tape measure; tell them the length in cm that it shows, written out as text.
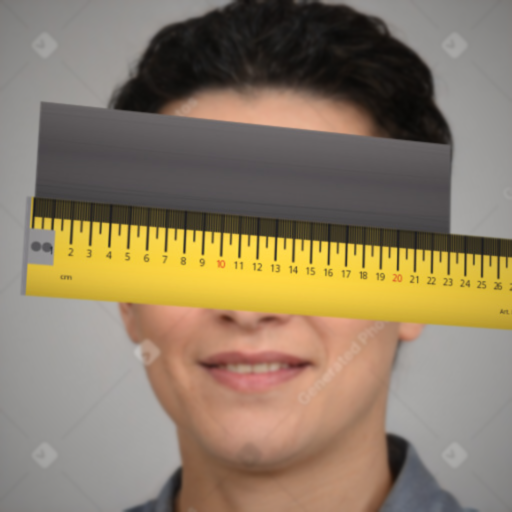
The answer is 23 cm
